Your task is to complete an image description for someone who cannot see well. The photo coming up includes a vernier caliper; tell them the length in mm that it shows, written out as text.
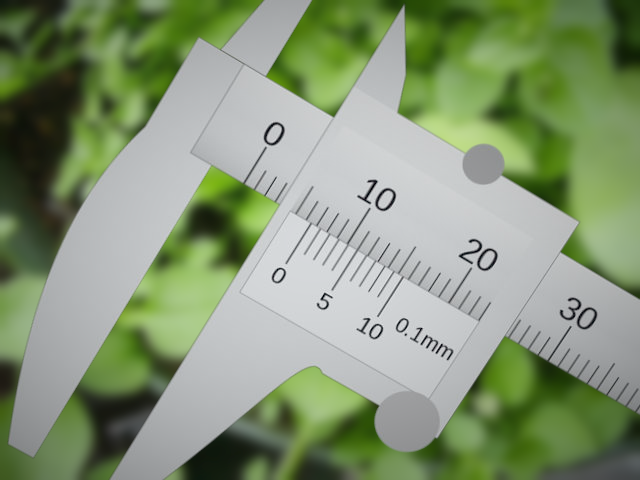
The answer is 6.5 mm
